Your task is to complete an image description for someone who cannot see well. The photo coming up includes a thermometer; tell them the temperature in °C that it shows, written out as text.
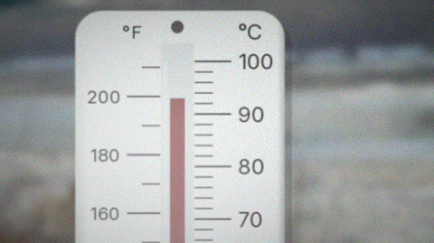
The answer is 93 °C
